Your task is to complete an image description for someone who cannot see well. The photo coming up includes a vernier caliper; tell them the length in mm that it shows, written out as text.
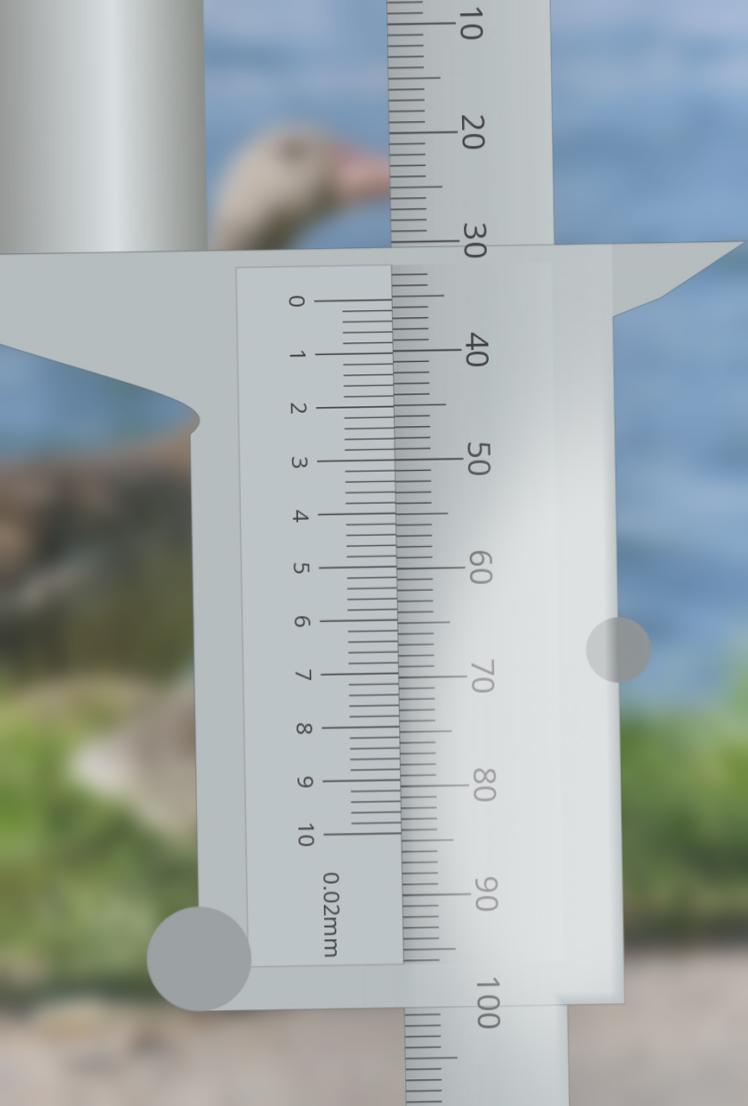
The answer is 35.3 mm
